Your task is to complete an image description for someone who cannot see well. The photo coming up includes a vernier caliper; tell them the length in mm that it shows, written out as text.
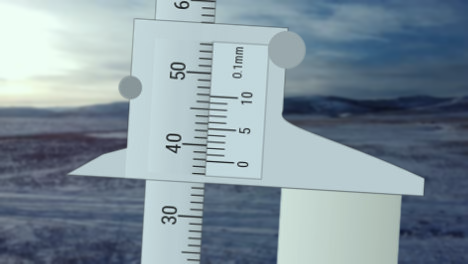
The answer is 37.8 mm
